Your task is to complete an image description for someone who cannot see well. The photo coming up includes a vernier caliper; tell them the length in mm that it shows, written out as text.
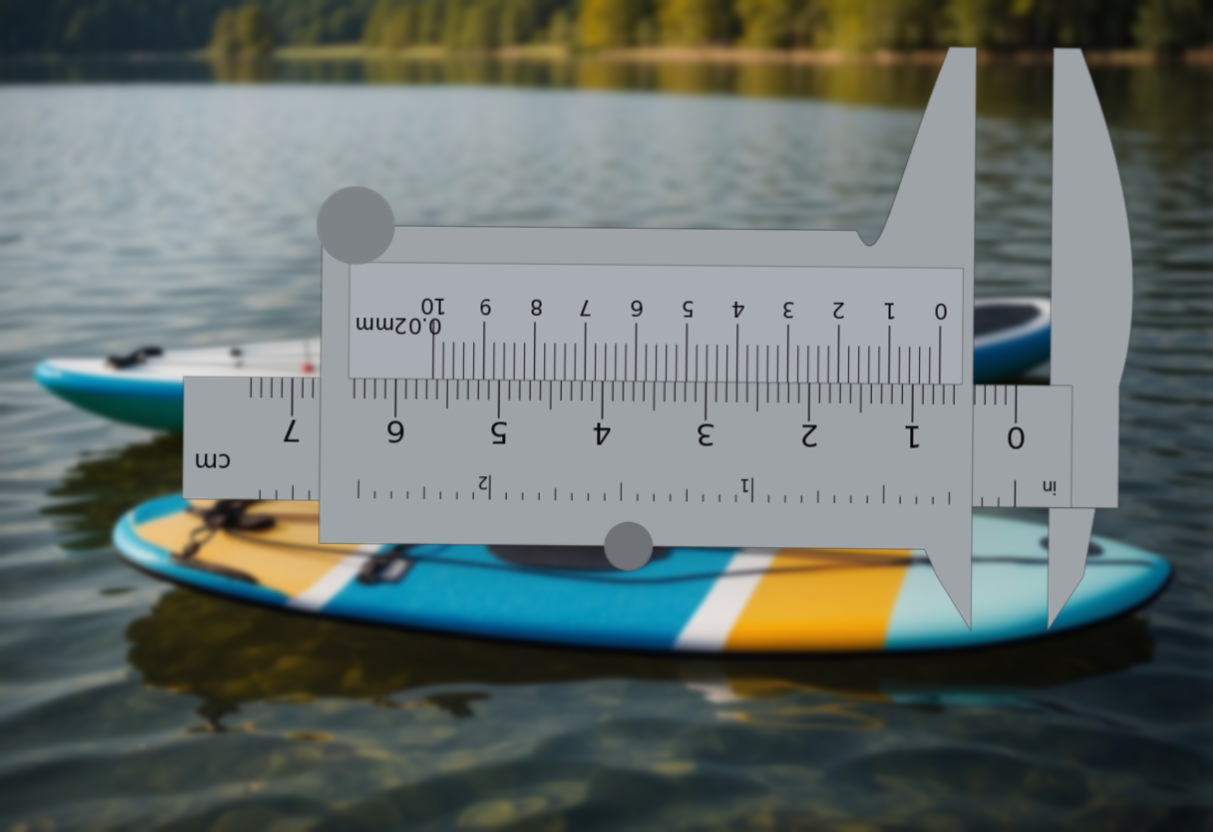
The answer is 7.4 mm
